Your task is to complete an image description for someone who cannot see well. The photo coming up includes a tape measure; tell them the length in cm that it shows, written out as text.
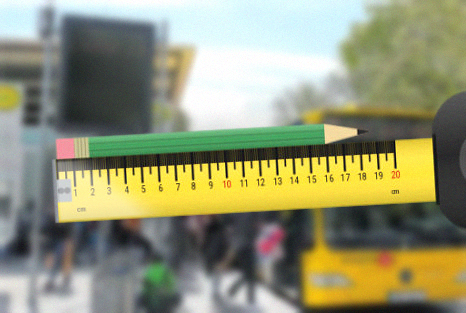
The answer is 18.5 cm
